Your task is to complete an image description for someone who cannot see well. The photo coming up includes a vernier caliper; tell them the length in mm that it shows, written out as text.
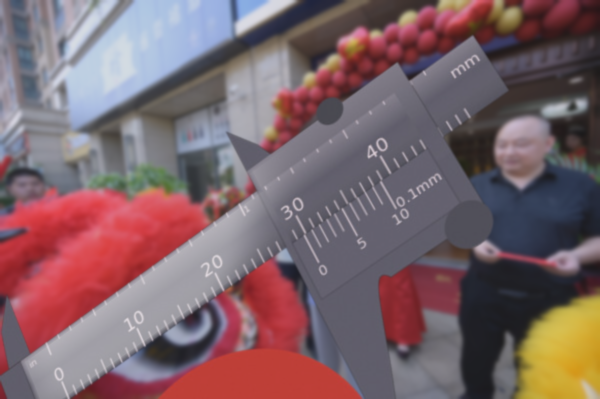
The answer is 29.8 mm
